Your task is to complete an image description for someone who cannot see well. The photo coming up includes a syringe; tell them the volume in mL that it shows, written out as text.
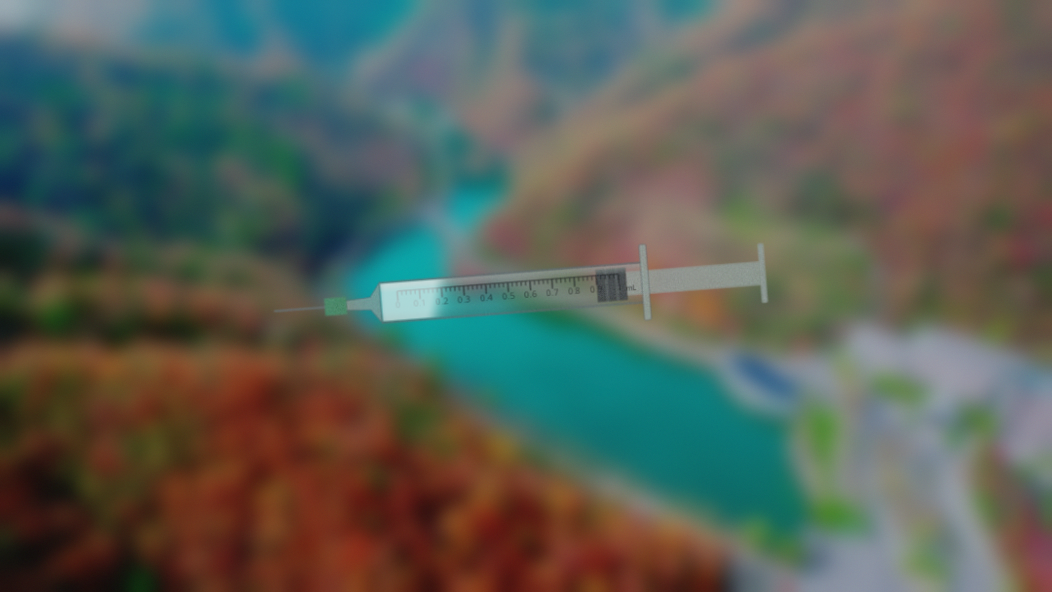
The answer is 0.9 mL
